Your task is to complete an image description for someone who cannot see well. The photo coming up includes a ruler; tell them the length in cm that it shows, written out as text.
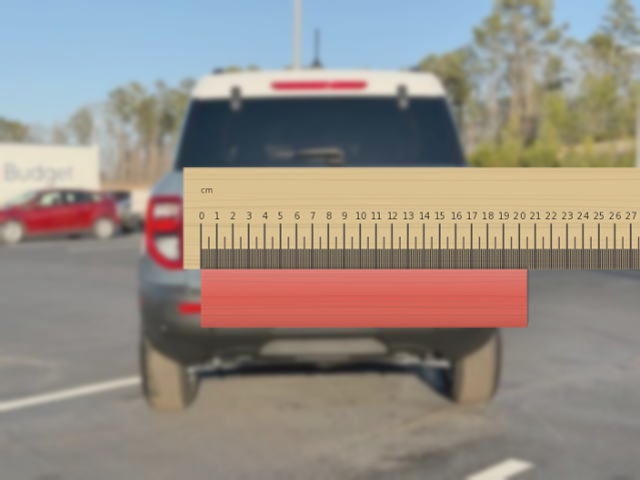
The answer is 20.5 cm
